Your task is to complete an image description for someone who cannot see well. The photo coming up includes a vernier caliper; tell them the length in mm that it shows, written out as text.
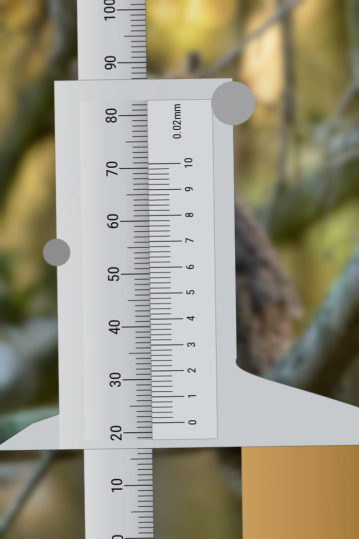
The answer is 21.8 mm
